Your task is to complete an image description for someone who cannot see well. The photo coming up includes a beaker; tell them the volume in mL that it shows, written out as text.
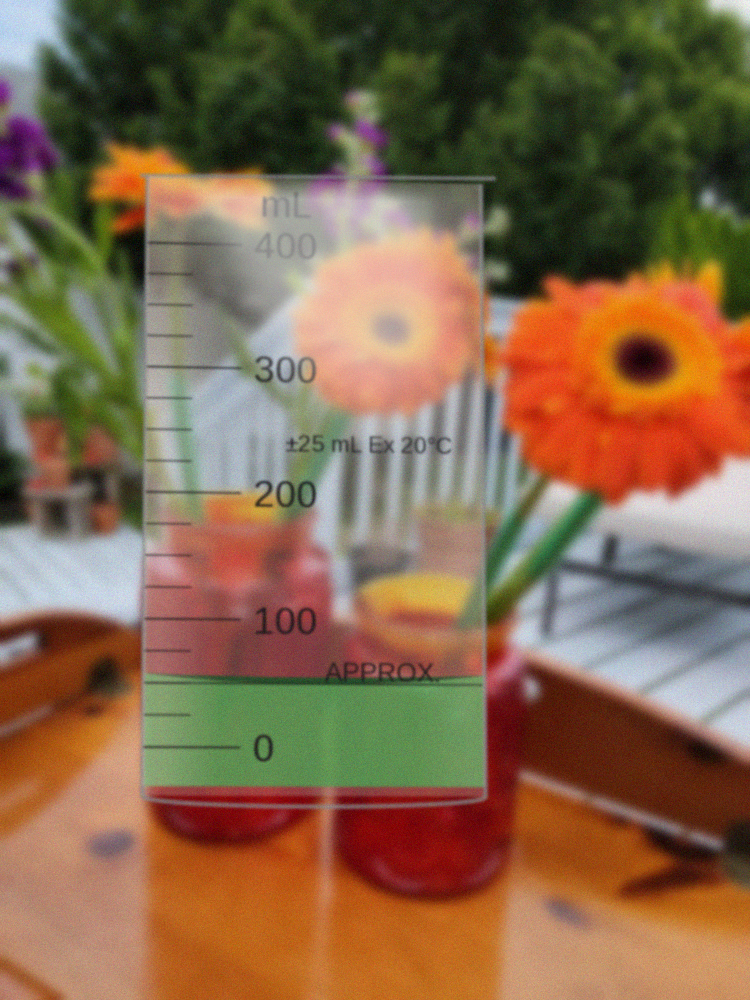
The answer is 50 mL
